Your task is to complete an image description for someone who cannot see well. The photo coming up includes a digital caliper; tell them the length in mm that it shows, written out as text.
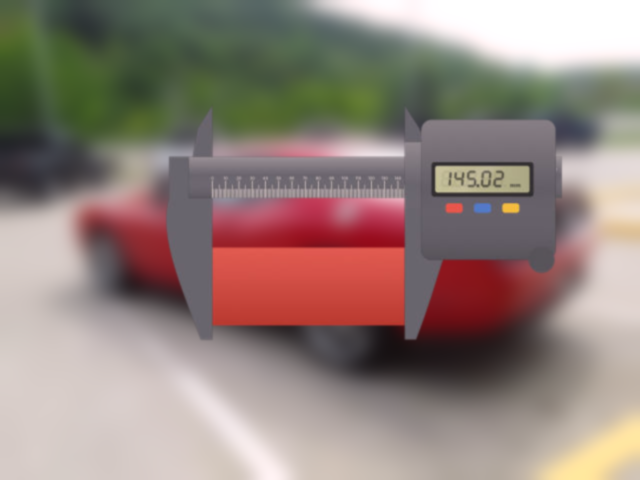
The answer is 145.02 mm
